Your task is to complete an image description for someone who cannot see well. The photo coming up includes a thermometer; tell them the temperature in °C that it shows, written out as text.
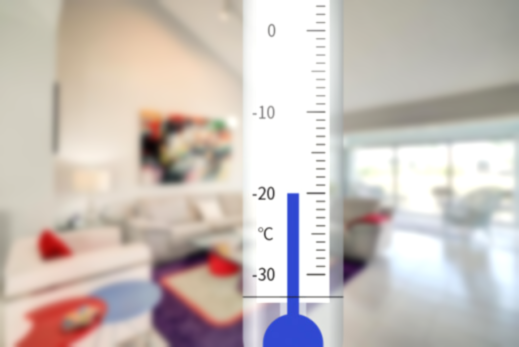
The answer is -20 °C
